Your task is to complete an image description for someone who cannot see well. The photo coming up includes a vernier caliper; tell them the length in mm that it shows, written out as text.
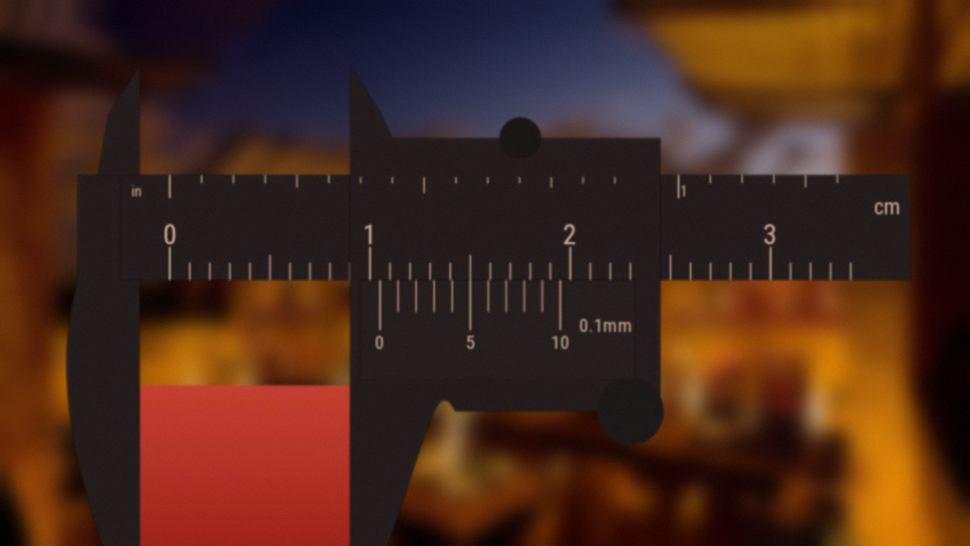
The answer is 10.5 mm
